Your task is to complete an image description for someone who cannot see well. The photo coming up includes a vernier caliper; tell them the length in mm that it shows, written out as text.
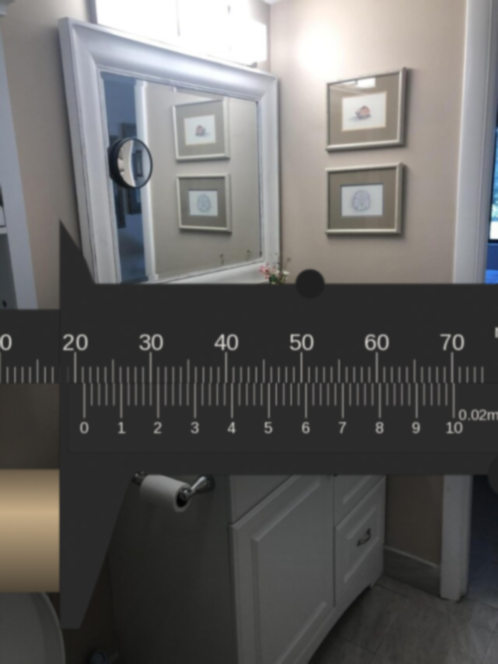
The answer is 21.2 mm
